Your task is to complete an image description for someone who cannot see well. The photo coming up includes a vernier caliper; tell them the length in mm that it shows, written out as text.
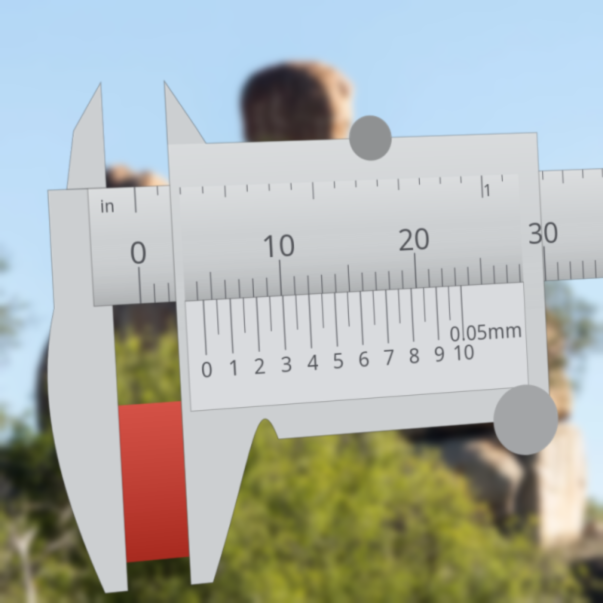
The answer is 4.4 mm
